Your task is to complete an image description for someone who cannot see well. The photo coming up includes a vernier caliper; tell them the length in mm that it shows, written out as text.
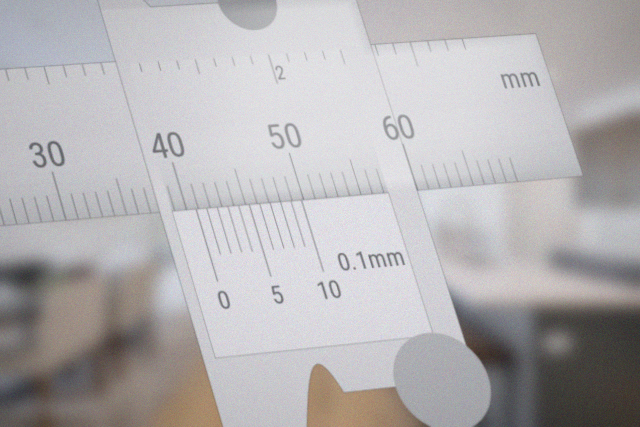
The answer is 40.8 mm
